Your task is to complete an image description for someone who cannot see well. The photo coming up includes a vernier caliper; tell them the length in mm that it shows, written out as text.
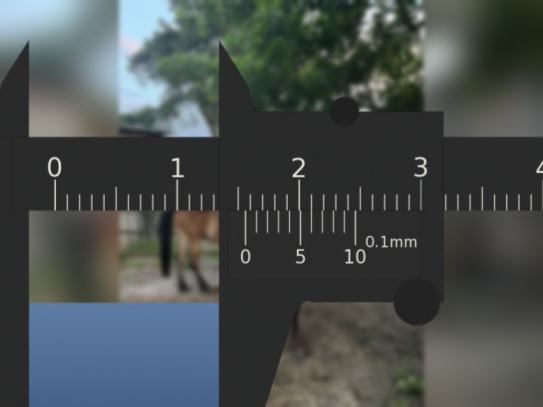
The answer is 15.6 mm
